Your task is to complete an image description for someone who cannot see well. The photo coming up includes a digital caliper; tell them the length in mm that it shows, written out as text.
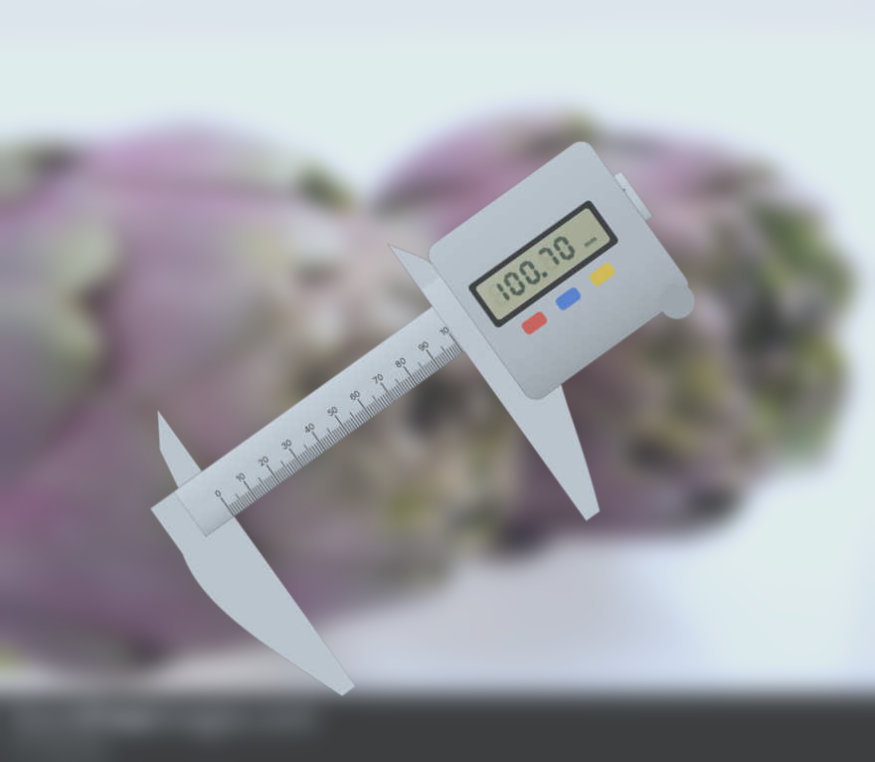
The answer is 100.70 mm
